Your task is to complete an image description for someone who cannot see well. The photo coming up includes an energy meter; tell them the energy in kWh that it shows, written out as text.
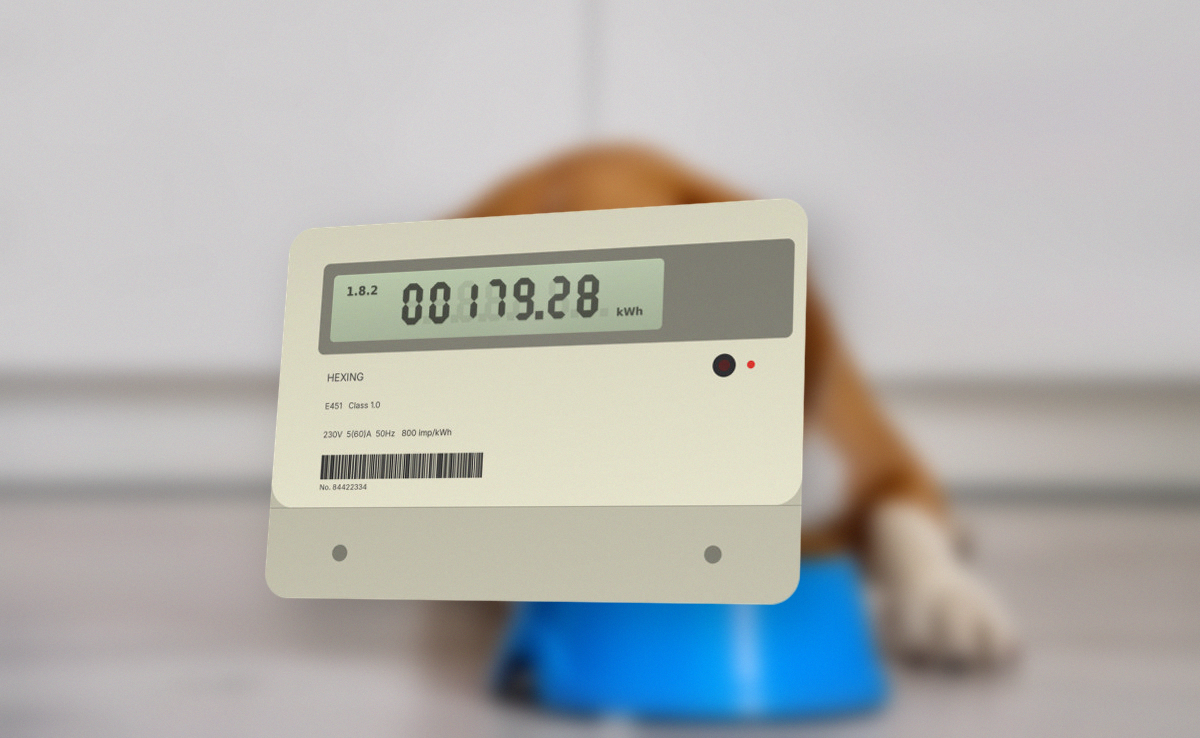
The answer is 179.28 kWh
